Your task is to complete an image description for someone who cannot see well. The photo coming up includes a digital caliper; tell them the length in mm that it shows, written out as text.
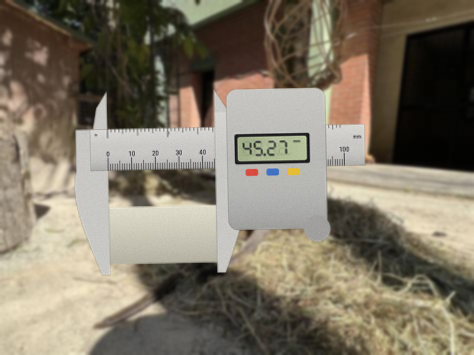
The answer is 45.27 mm
